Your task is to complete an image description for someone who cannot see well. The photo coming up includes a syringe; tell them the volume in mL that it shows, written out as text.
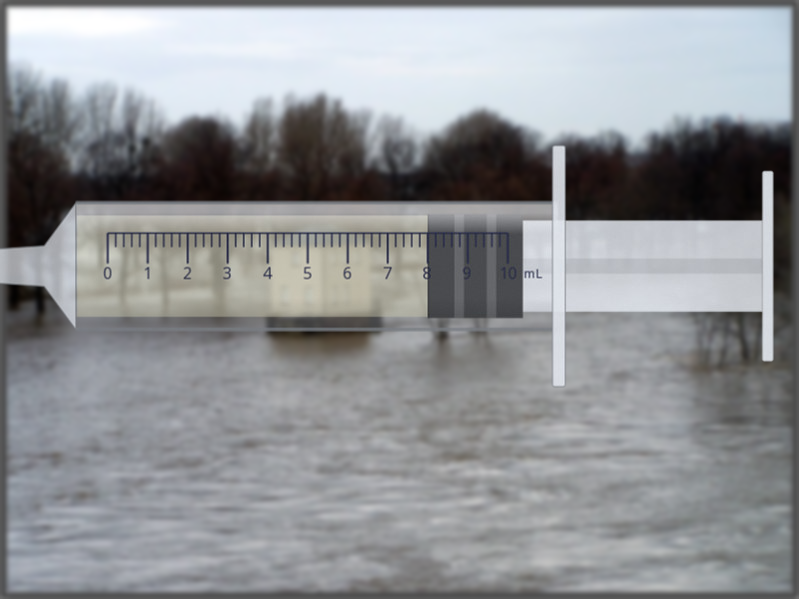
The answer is 8 mL
